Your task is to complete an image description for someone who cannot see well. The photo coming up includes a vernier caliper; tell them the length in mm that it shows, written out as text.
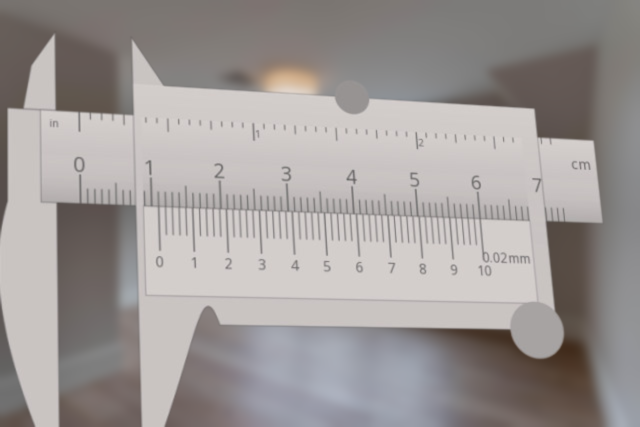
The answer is 11.0 mm
